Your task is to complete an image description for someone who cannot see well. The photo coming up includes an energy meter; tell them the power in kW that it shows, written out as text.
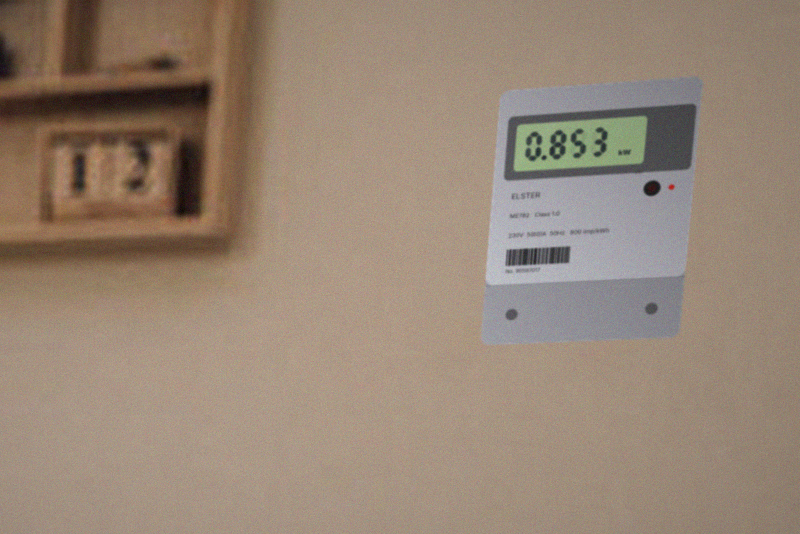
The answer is 0.853 kW
